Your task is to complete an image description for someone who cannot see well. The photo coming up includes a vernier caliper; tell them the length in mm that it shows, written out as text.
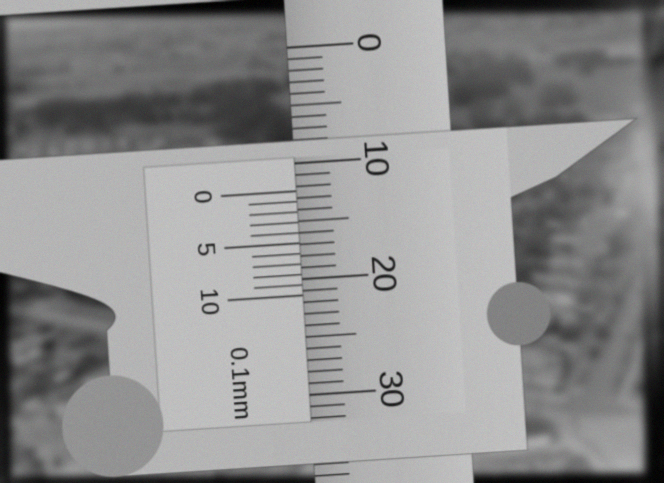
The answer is 12.4 mm
